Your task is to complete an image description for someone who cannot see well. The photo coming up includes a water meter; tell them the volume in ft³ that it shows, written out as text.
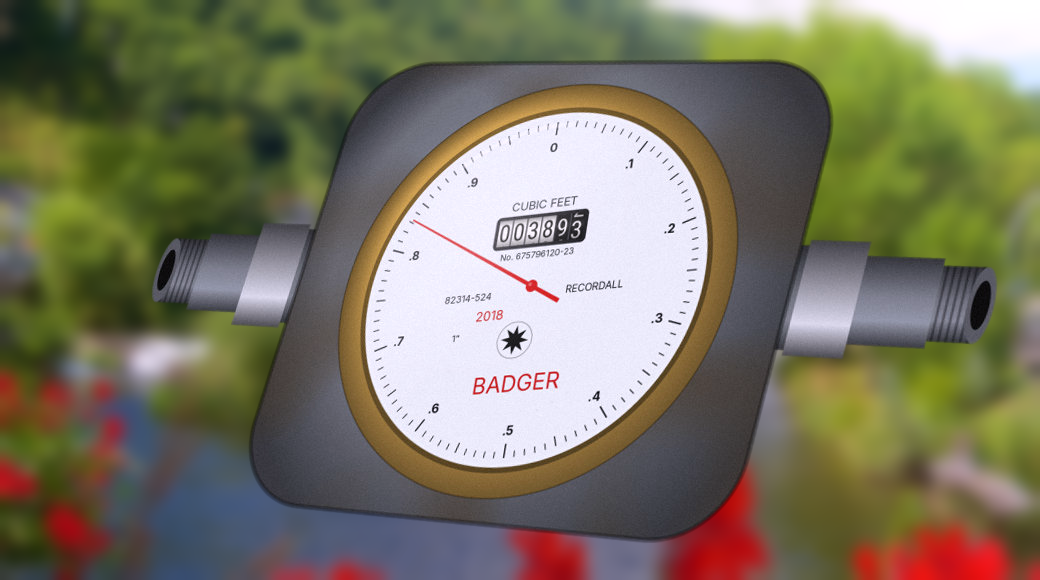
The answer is 3892.83 ft³
